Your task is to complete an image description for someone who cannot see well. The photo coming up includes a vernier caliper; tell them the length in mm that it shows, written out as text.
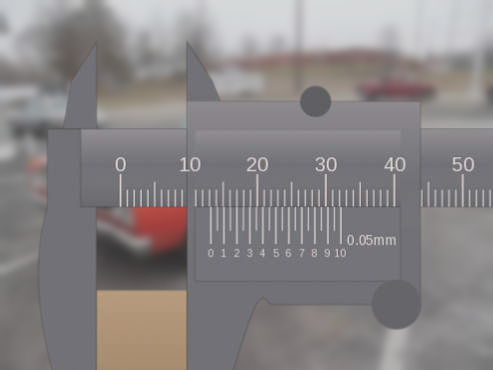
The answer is 13.2 mm
